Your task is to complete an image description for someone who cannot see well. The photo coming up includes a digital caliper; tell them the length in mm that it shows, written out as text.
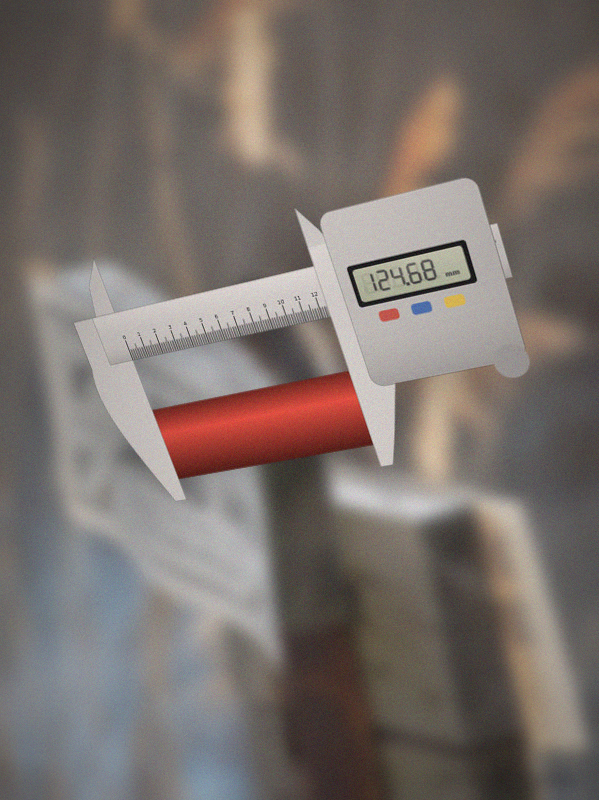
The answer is 124.68 mm
